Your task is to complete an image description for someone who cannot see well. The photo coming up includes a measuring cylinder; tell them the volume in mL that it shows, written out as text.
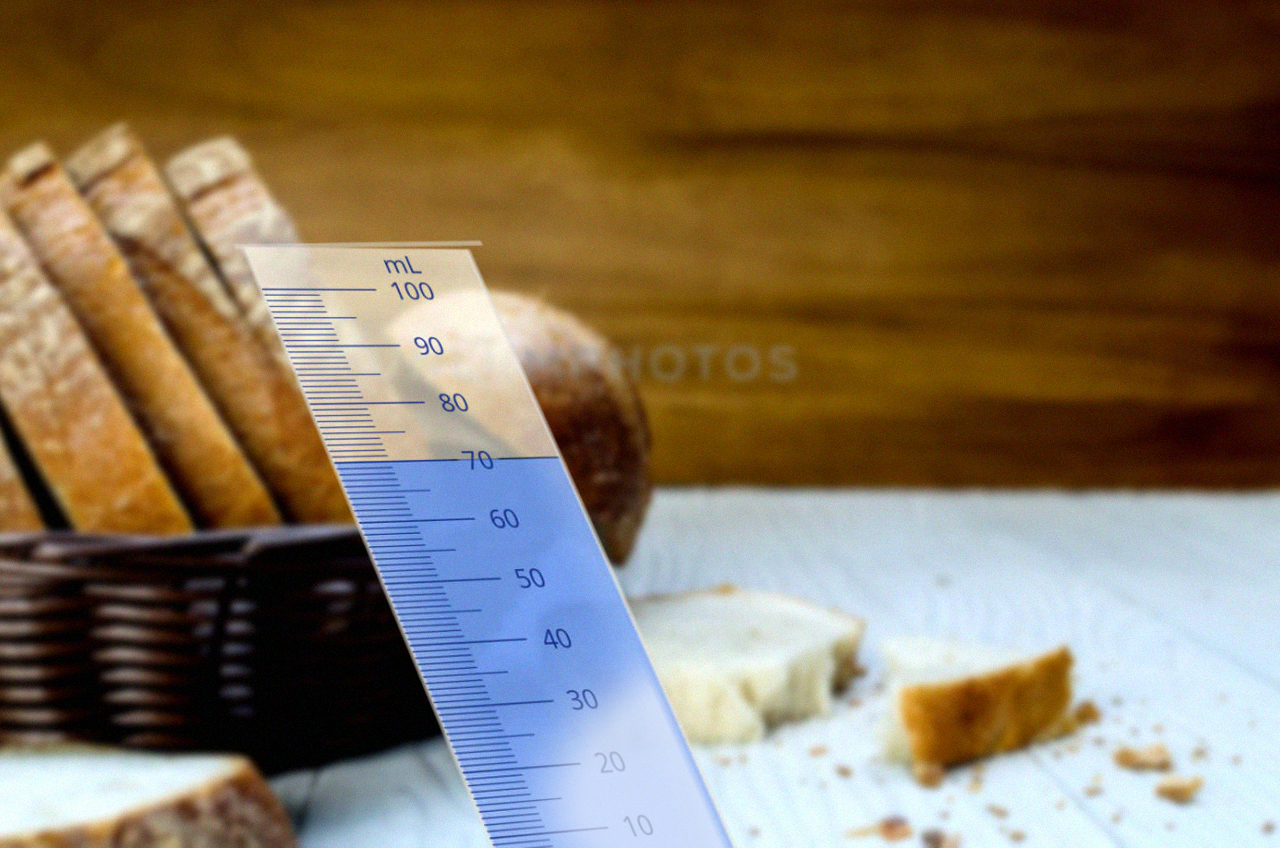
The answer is 70 mL
